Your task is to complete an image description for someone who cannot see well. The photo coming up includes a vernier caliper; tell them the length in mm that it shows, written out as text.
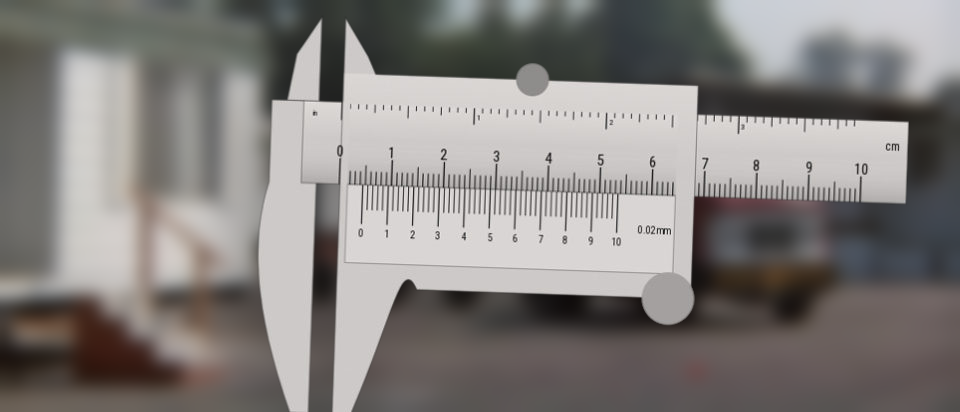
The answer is 4.5 mm
